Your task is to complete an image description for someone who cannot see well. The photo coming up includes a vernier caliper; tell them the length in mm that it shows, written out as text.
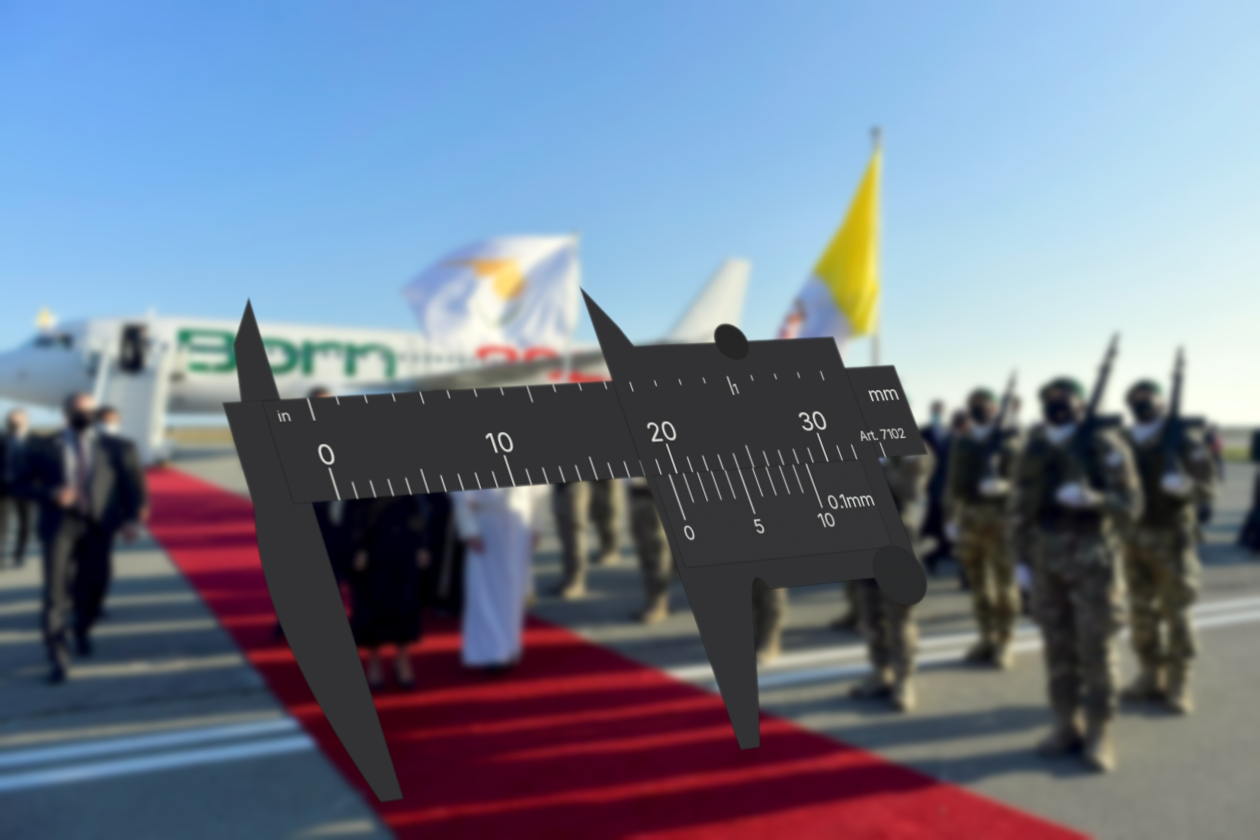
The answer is 19.5 mm
